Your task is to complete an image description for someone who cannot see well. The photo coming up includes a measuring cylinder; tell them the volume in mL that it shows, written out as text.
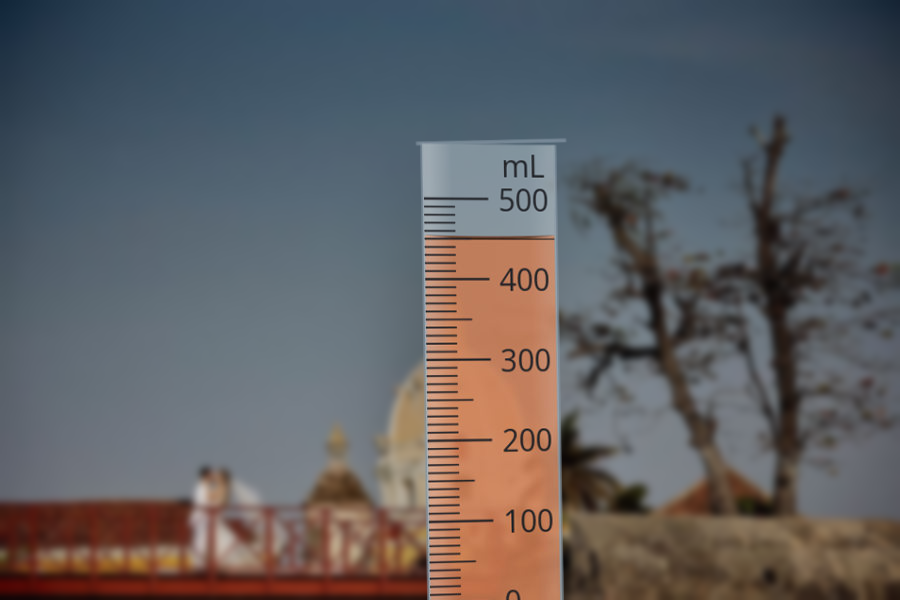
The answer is 450 mL
